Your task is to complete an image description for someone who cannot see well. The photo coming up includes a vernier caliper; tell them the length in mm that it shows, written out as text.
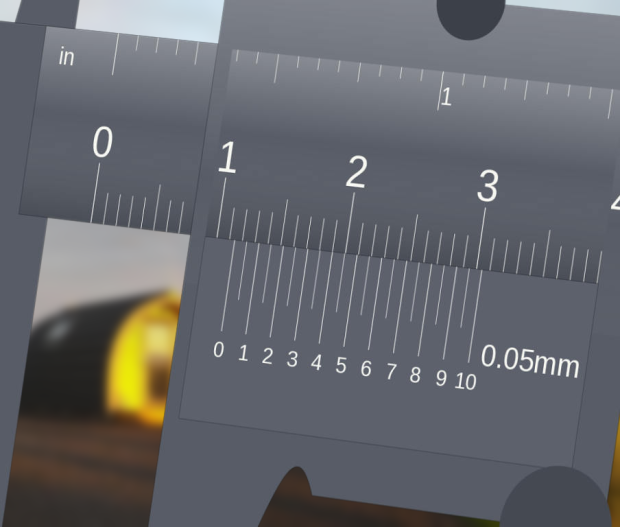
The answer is 11.4 mm
